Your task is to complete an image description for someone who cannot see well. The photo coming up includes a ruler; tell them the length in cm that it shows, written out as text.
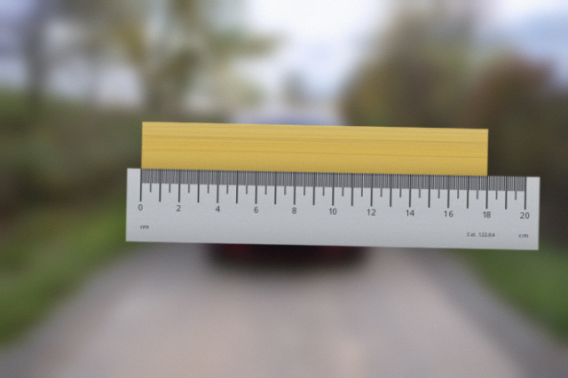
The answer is 18 cm
